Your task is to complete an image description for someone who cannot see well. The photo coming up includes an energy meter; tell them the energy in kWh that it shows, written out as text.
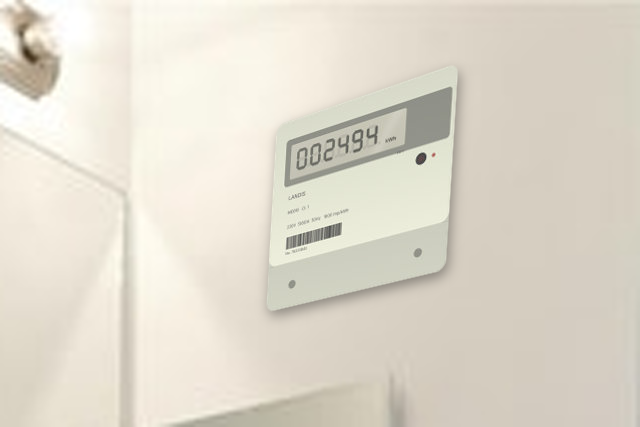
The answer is 2494 kWh
